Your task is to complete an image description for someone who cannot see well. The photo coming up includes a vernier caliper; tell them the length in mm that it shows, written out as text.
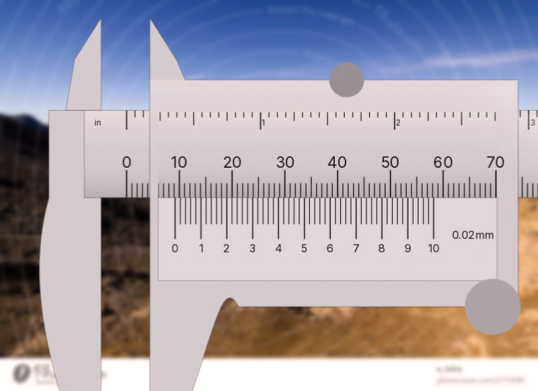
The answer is 9.2 mm
